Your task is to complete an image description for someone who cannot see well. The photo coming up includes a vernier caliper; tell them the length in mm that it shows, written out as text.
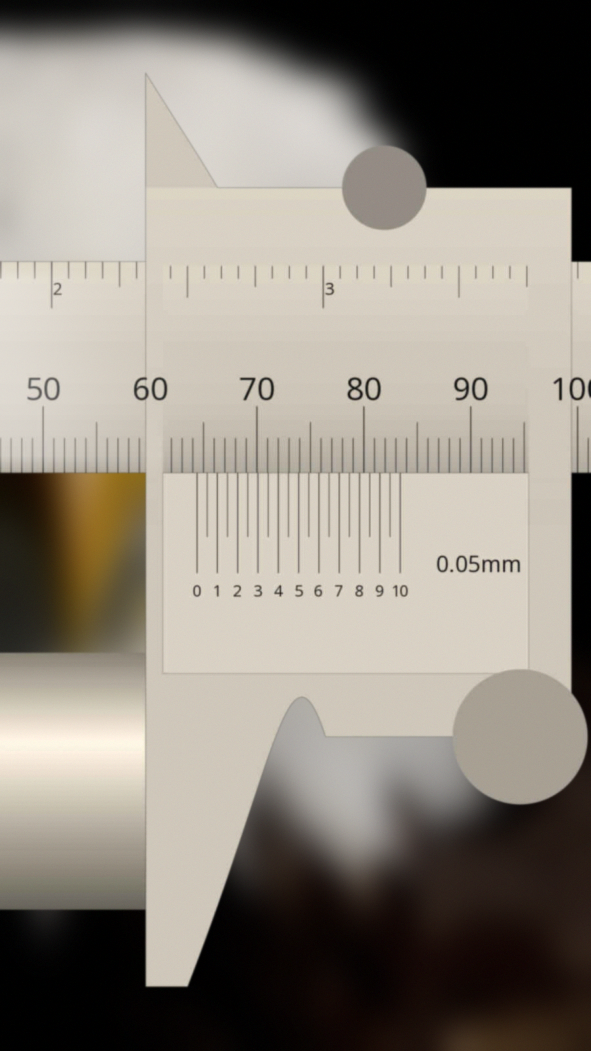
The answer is 64.4 mm
